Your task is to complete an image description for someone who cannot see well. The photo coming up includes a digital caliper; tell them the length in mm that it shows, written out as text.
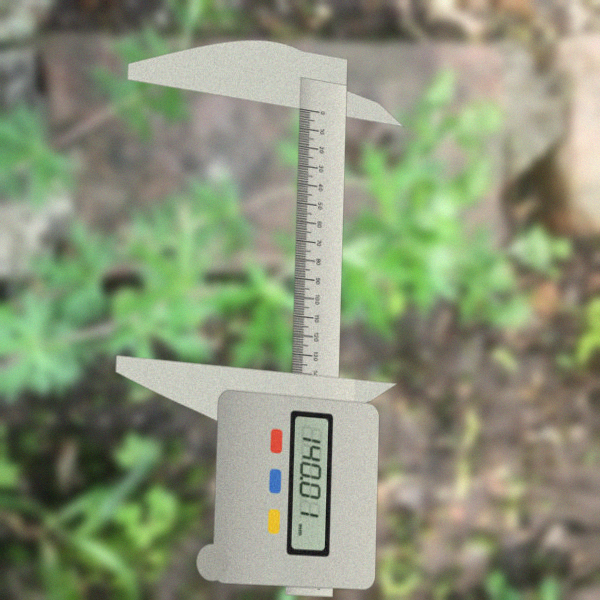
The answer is 140.01 mm
